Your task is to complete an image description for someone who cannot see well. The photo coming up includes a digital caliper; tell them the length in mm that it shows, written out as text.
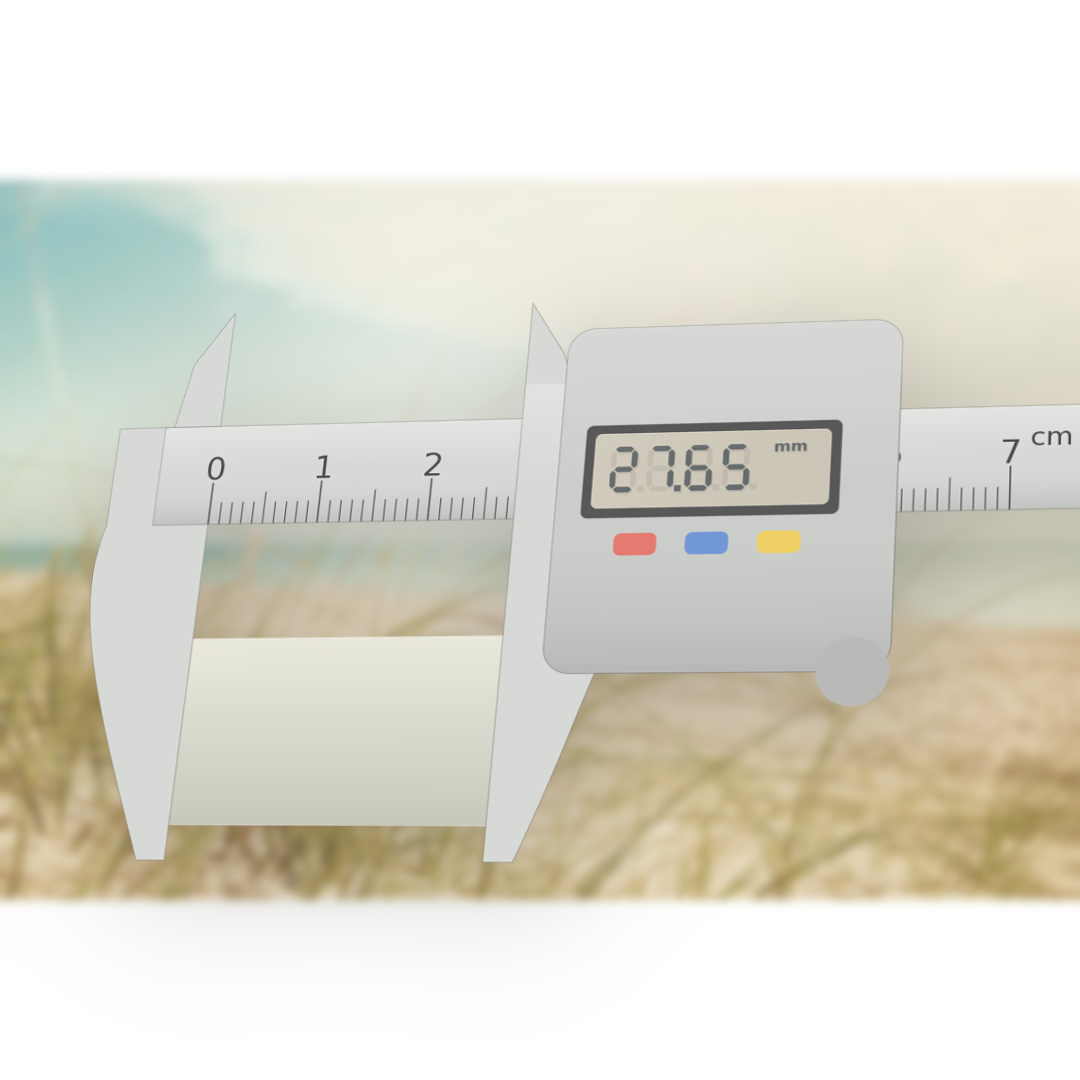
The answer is 27.65 mm
